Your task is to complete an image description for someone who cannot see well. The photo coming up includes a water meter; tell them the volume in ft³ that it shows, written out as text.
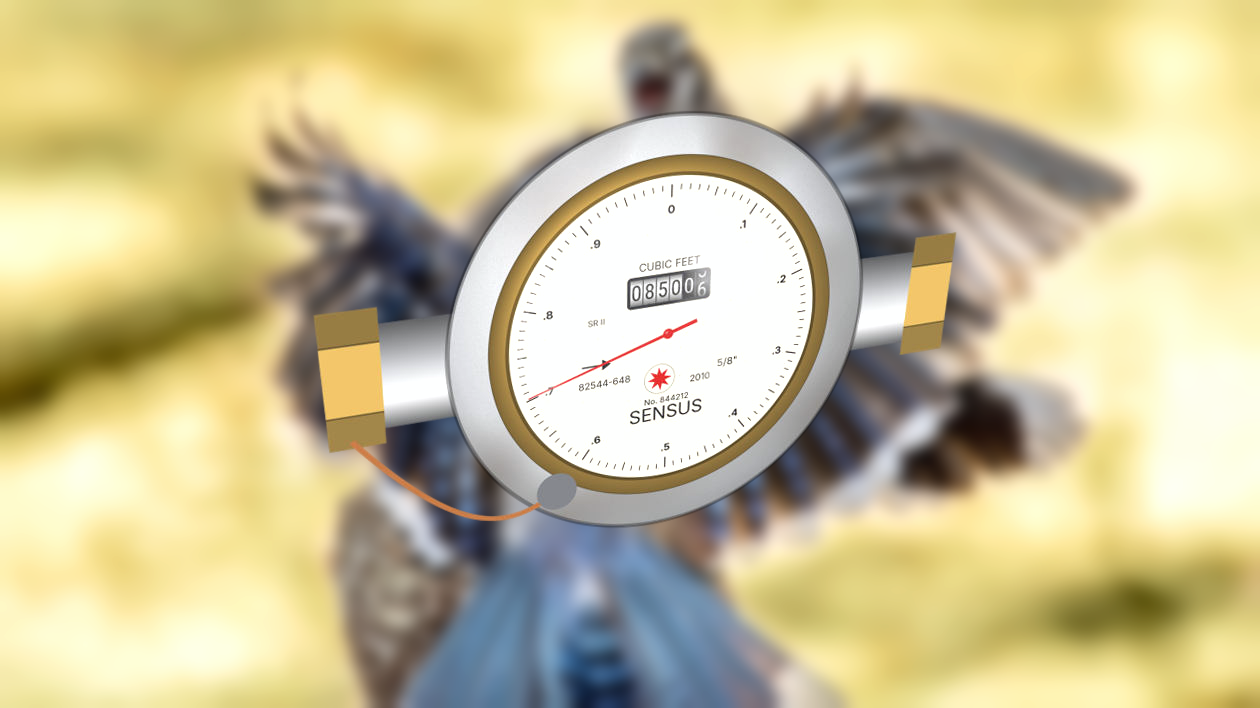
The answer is 85005.70 ft³
